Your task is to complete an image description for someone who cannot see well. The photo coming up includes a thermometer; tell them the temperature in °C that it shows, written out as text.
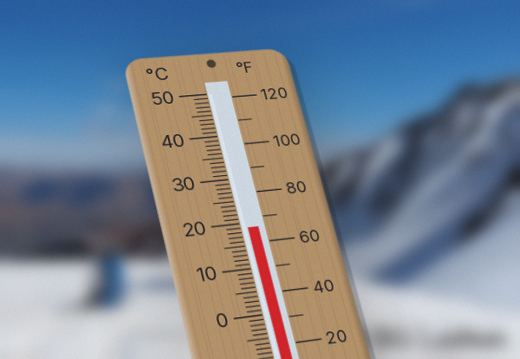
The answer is 19 °C
